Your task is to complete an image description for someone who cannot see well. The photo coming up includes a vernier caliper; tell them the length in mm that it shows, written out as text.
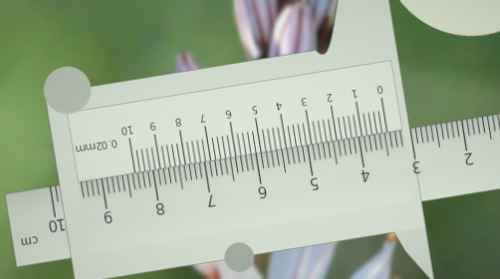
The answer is 34.5 mm
